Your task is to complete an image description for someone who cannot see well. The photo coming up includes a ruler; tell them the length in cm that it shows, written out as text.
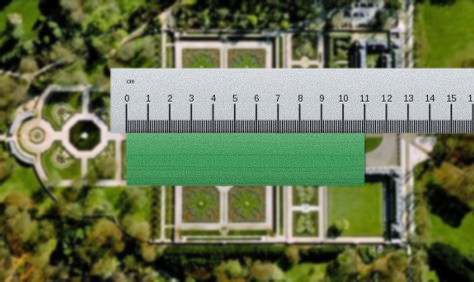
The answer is 11 cm
